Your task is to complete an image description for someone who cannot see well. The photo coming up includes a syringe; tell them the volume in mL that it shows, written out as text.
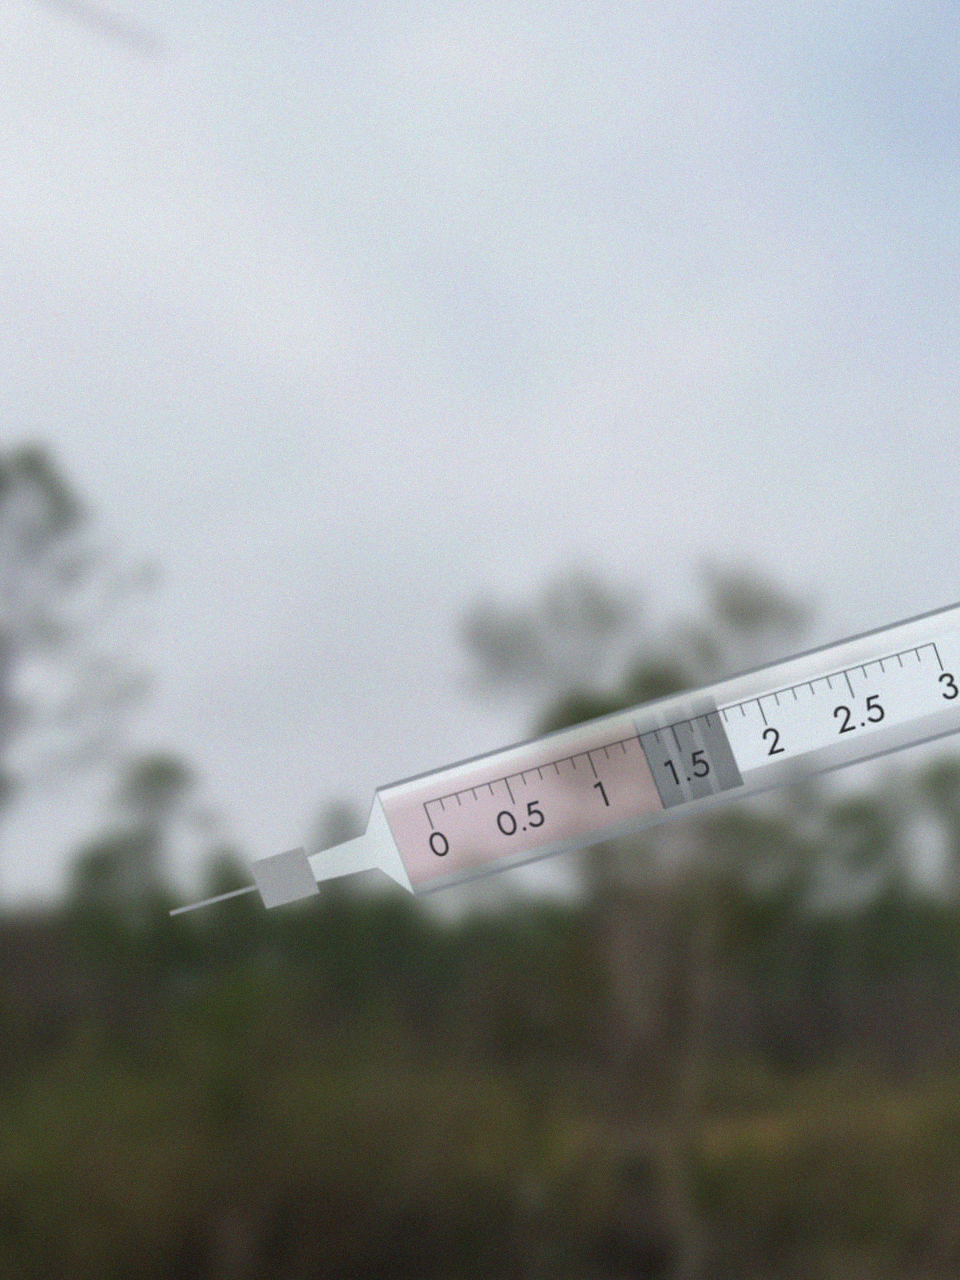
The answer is 1.3 mL
